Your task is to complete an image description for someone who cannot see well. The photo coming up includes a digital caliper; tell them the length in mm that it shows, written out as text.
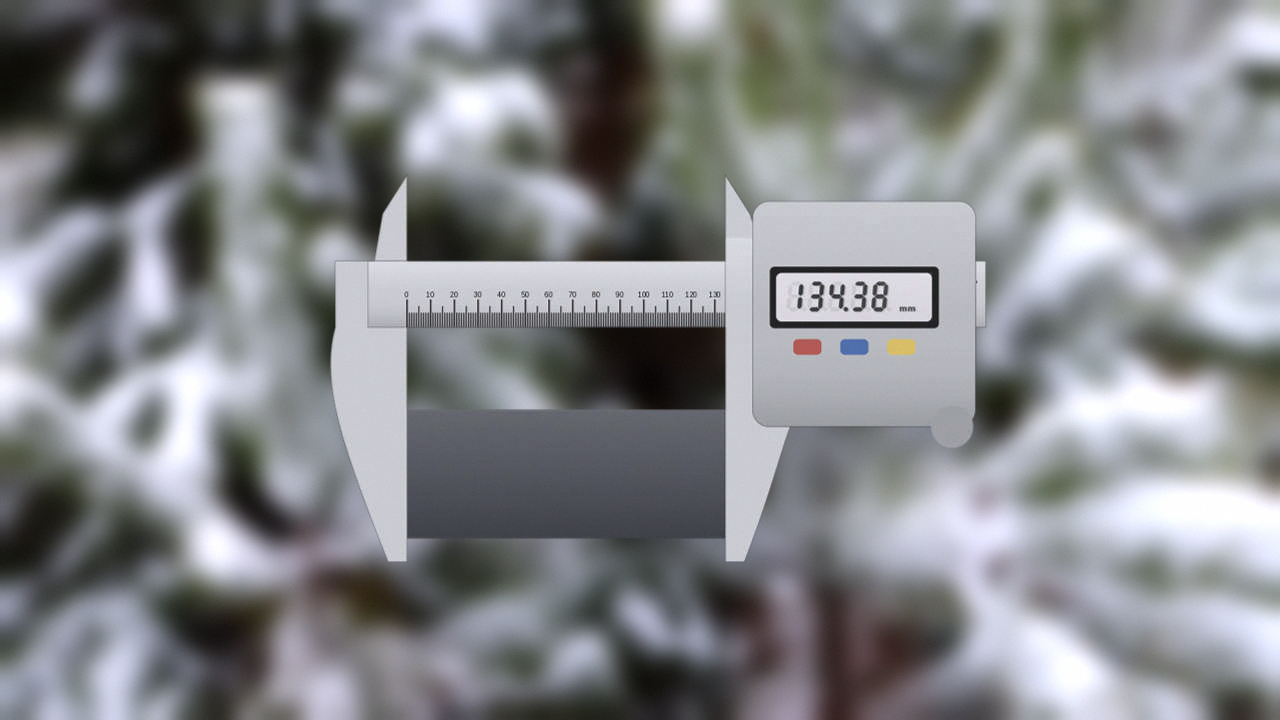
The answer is 134.38 mm
